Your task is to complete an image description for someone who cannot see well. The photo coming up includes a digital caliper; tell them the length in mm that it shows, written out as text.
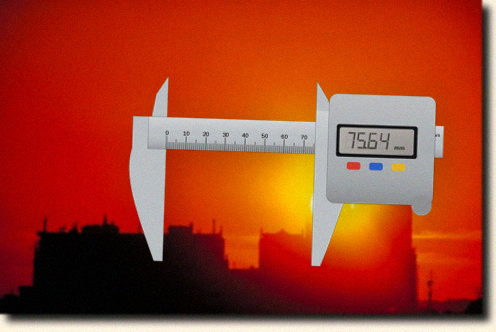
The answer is 75.64 mm
